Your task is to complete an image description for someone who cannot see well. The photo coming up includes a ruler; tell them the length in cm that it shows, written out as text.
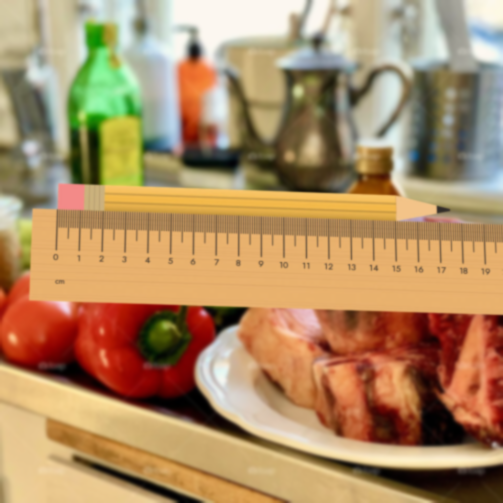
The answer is 17.5 cm
